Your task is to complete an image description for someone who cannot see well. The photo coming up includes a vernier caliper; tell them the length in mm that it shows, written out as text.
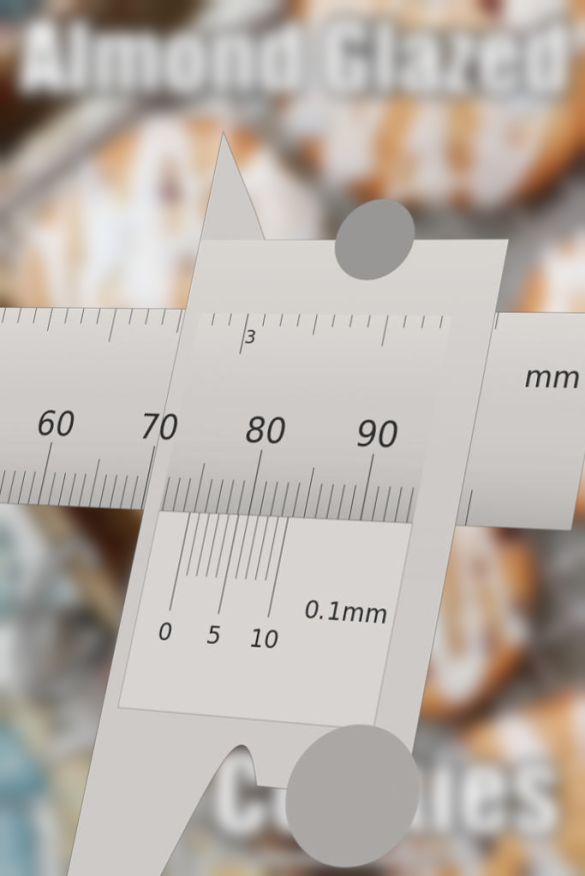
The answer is 74.6 mm
